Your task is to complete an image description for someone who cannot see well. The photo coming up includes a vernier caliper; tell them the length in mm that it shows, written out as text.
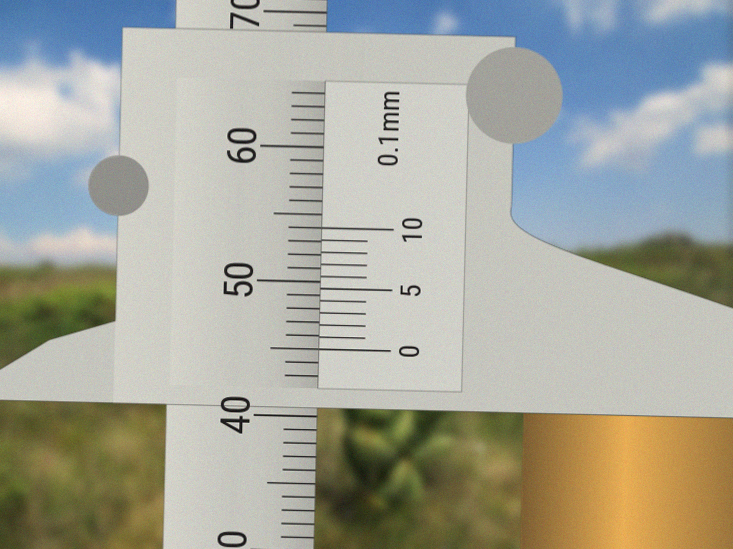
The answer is 45.0 mm
